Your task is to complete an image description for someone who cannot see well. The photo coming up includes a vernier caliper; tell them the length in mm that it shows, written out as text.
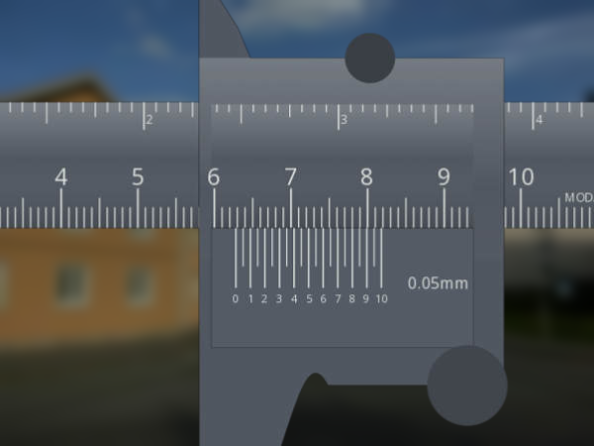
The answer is 62.8 mm
